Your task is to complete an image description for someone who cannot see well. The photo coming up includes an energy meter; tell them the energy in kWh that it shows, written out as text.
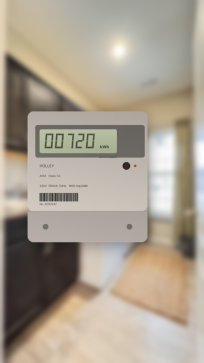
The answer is 720 kWh
